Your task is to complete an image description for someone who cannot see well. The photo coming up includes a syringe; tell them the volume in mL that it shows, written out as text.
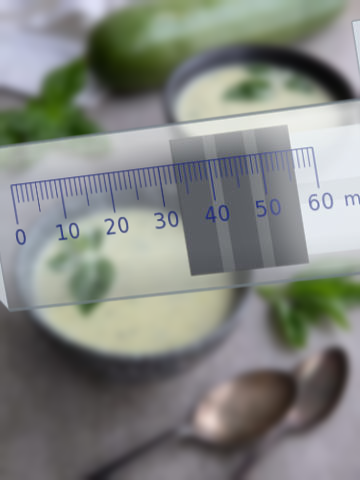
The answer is 33 mL
